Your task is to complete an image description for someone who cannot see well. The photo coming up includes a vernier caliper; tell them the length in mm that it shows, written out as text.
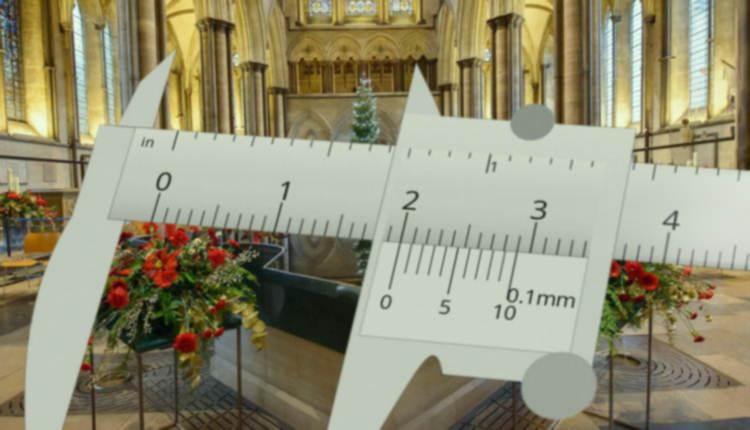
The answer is 20.0 mm
